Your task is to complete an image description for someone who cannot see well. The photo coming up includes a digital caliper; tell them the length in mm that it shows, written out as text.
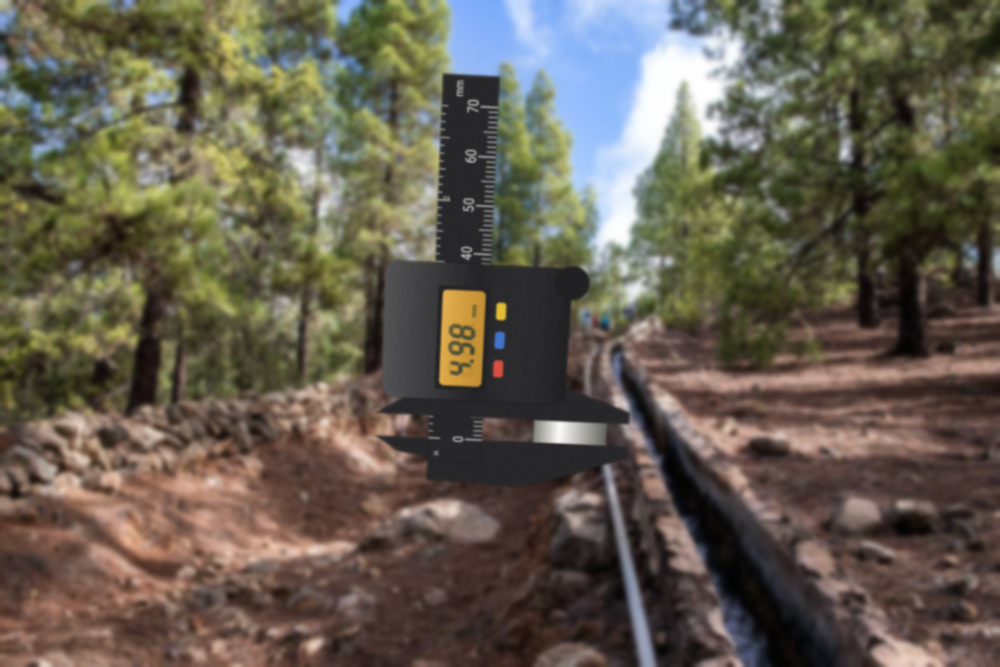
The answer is 4.98 mm
